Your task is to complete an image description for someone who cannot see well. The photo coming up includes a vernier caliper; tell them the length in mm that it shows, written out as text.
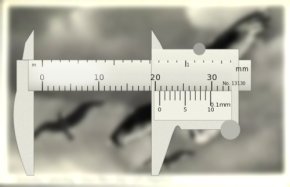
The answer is 20.8 mm
